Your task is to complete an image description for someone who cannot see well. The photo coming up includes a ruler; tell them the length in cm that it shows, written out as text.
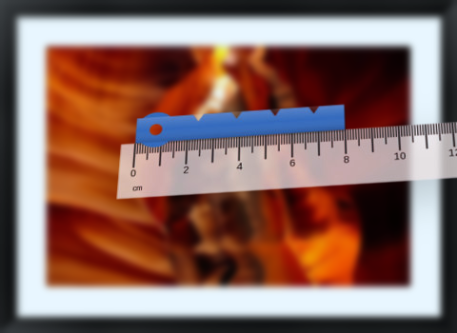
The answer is 8 cm
